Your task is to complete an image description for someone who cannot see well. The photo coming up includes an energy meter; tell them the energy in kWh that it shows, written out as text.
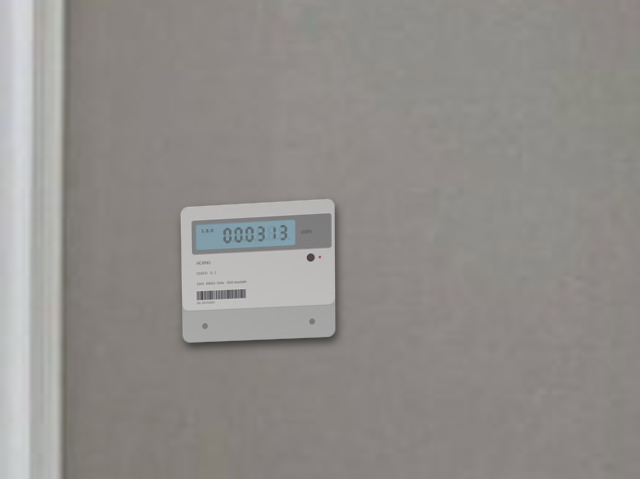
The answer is 313 kWh
